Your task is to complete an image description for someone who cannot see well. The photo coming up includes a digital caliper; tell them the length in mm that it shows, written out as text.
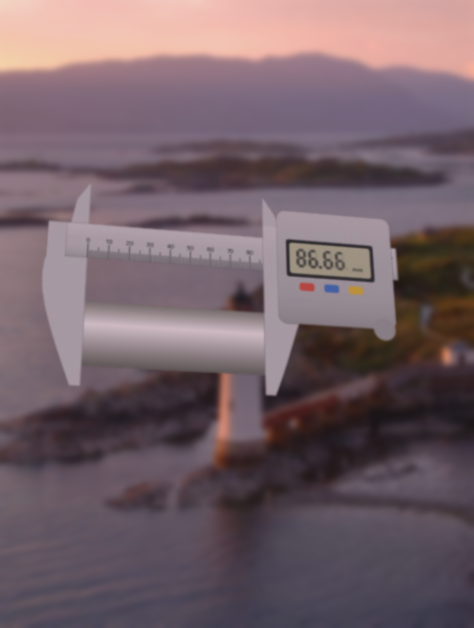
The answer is 86.66 mm
